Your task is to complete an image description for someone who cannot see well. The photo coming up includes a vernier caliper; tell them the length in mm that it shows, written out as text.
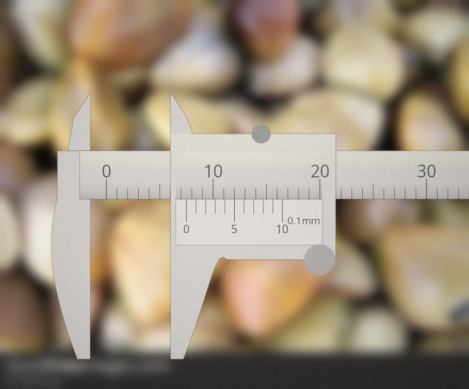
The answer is 7.5 mm
